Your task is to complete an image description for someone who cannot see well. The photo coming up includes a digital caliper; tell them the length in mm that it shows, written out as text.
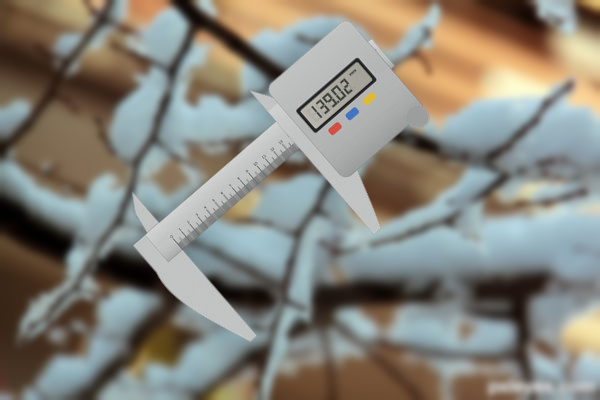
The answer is 139.02 mm
